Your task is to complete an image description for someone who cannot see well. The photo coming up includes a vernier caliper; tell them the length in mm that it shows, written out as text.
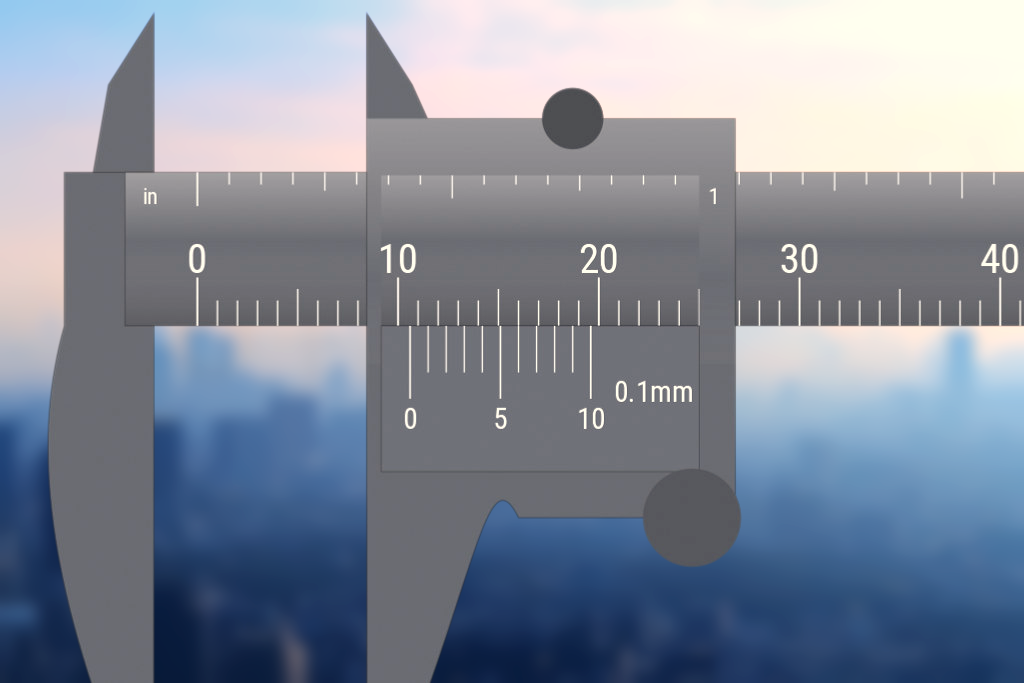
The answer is 10.6 mm
